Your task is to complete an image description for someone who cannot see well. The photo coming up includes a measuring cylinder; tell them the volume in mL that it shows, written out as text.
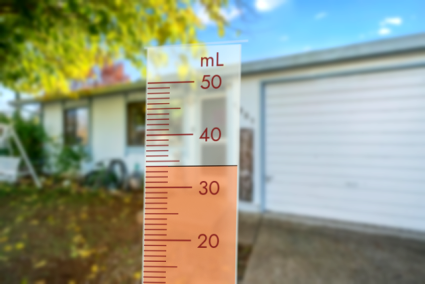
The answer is 34 mL
